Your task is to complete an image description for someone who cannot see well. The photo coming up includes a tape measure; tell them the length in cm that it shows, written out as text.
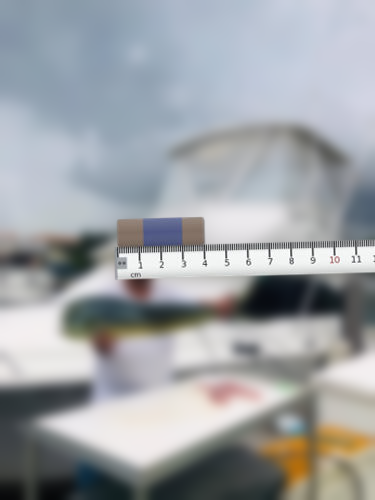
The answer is 4 cm
